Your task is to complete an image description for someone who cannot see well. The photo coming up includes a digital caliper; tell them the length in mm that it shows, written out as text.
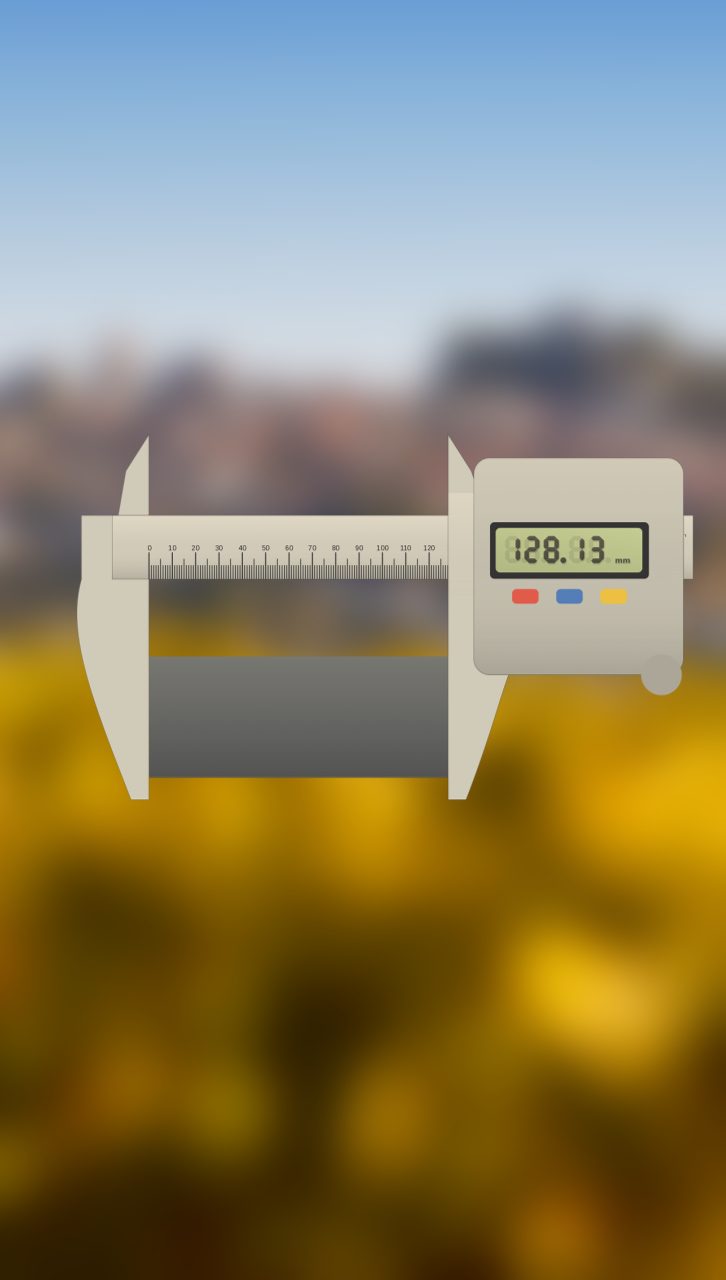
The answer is 128.13 mm
